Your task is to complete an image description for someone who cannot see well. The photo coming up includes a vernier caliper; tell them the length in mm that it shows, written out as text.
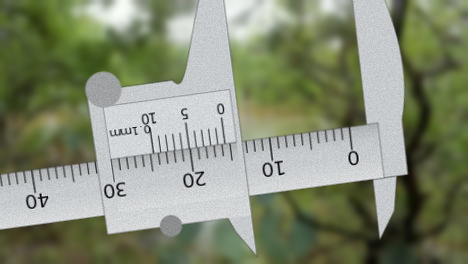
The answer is 15.6 mm
